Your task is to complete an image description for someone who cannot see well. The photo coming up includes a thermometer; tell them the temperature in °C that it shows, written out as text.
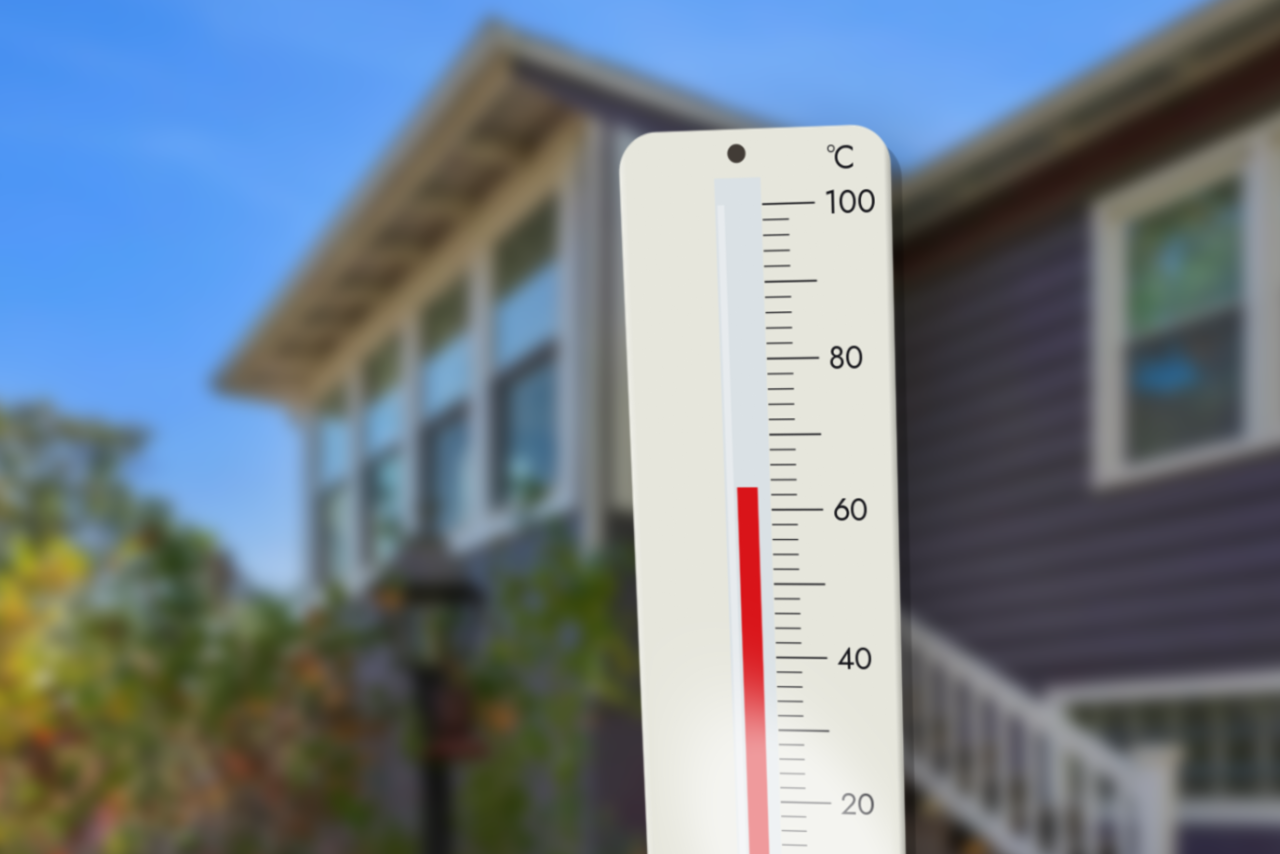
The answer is 63 °C
